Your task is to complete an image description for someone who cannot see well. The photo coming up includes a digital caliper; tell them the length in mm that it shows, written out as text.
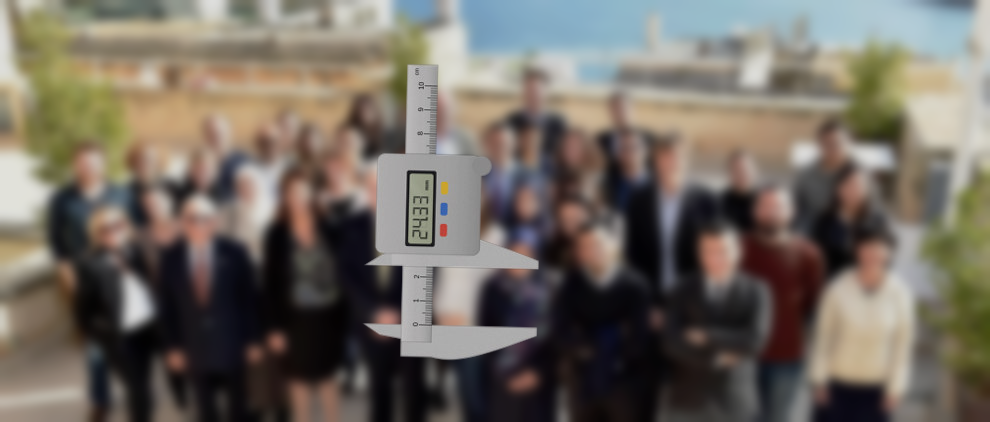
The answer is 24.33 mm
